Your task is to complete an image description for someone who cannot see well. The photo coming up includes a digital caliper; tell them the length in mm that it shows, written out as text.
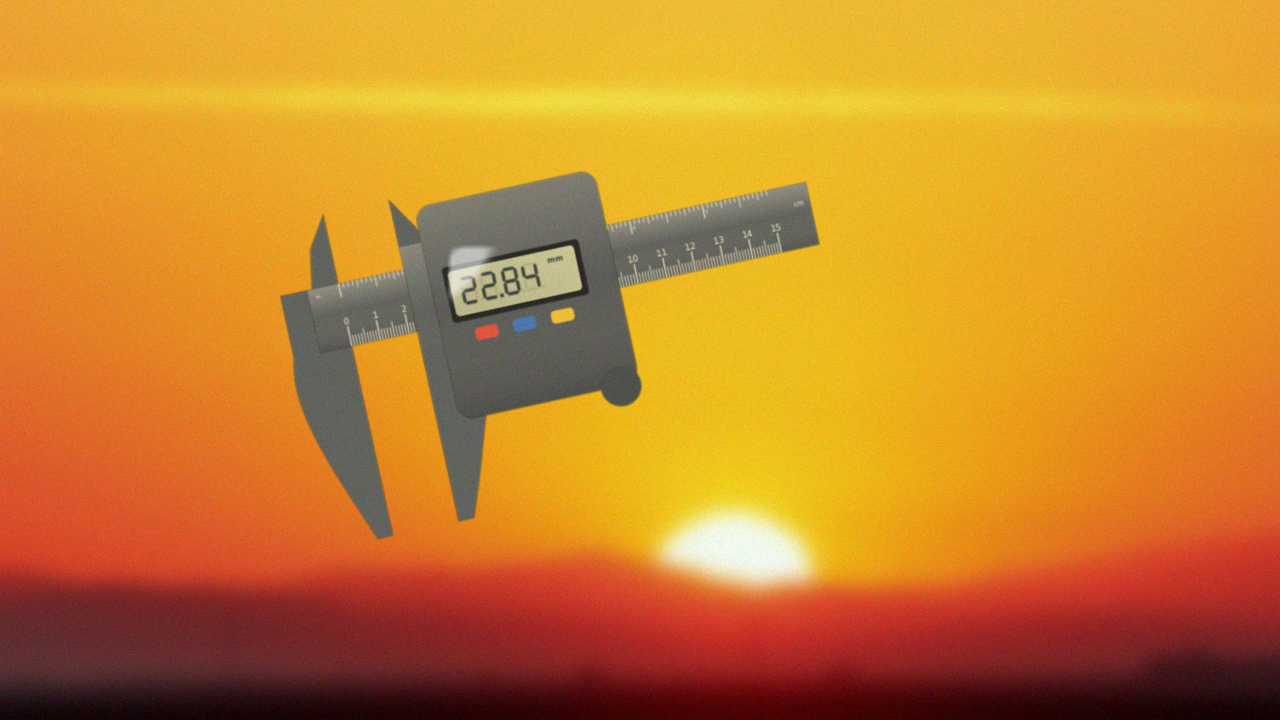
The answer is 22.84 mm
